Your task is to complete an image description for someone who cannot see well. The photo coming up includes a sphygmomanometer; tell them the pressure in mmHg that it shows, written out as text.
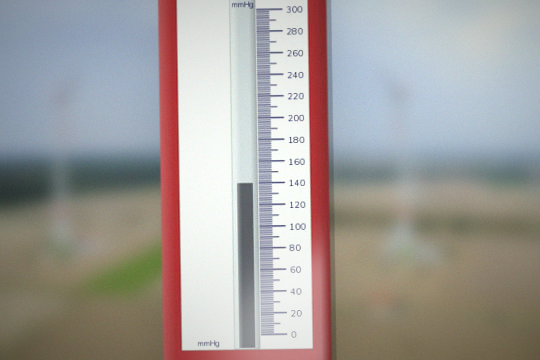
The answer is 140 mmHg
